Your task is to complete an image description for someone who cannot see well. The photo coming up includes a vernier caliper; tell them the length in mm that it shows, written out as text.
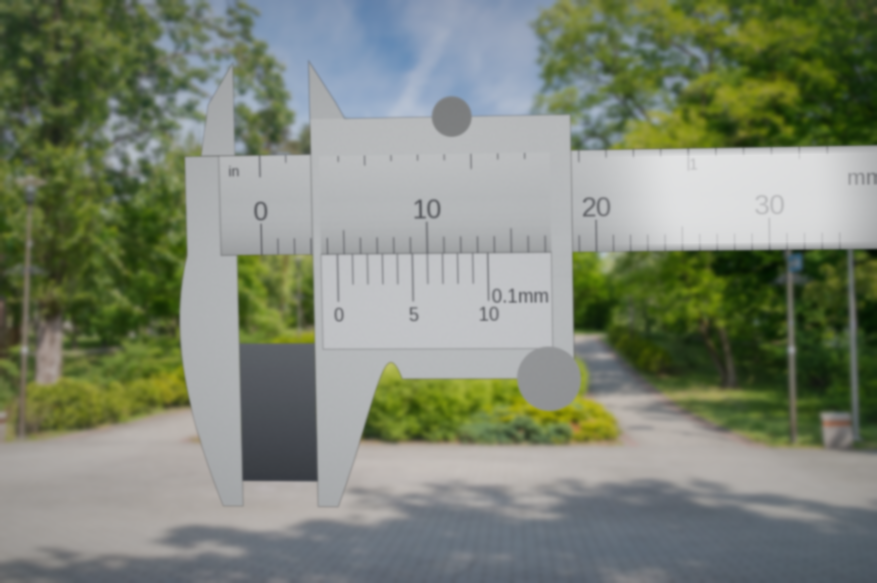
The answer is 4.6 mm
